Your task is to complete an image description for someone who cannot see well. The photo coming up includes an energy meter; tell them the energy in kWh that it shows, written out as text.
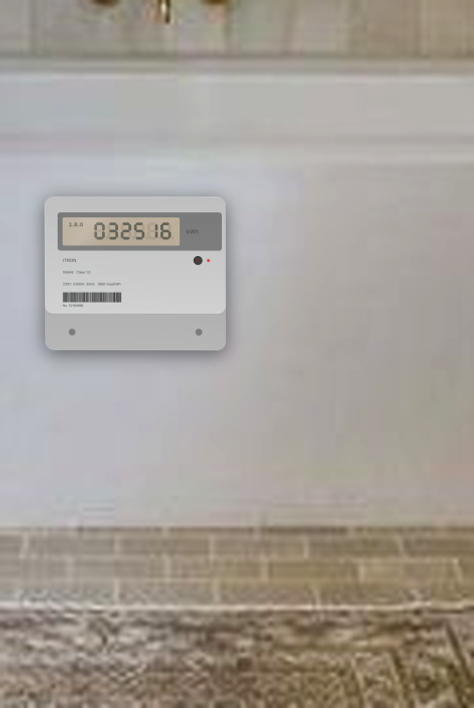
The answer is 32516 kWh
